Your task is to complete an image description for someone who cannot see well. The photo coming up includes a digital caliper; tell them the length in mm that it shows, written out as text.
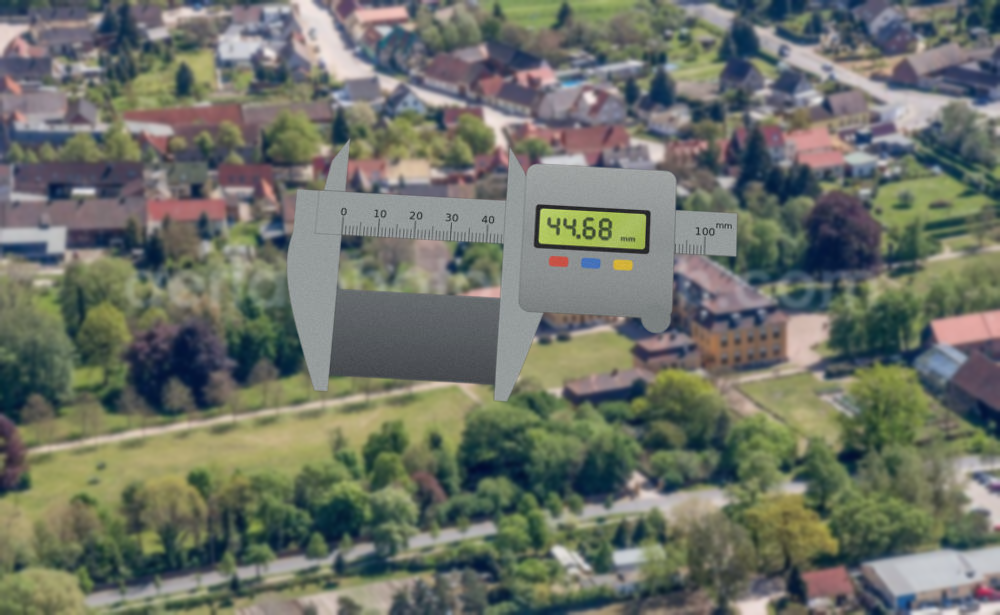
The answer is 44.68 mm
